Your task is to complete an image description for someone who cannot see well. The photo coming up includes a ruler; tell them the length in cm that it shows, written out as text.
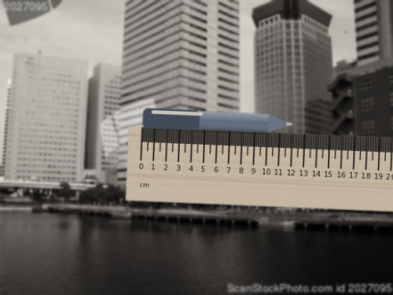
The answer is 12 cm
